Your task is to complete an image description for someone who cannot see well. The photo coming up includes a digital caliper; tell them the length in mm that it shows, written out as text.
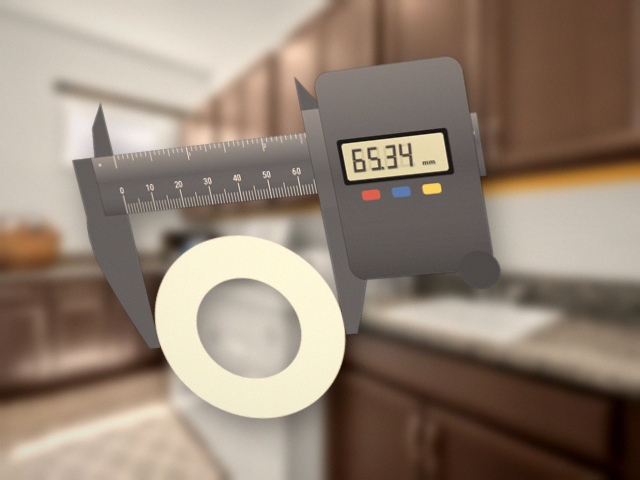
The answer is 65.34 mm
